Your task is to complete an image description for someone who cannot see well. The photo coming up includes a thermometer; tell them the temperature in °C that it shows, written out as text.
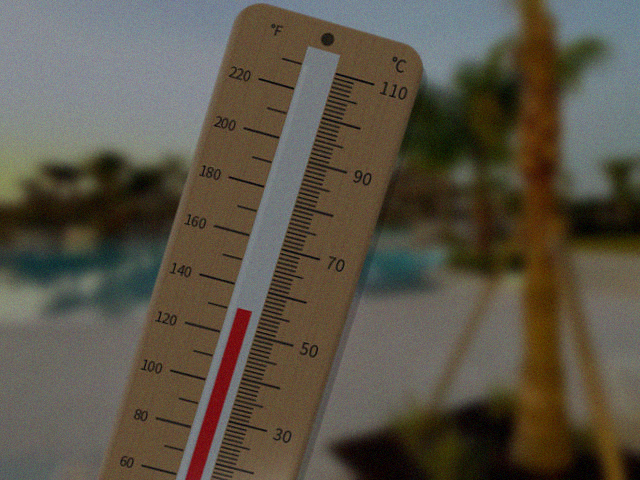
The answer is 55 °C
